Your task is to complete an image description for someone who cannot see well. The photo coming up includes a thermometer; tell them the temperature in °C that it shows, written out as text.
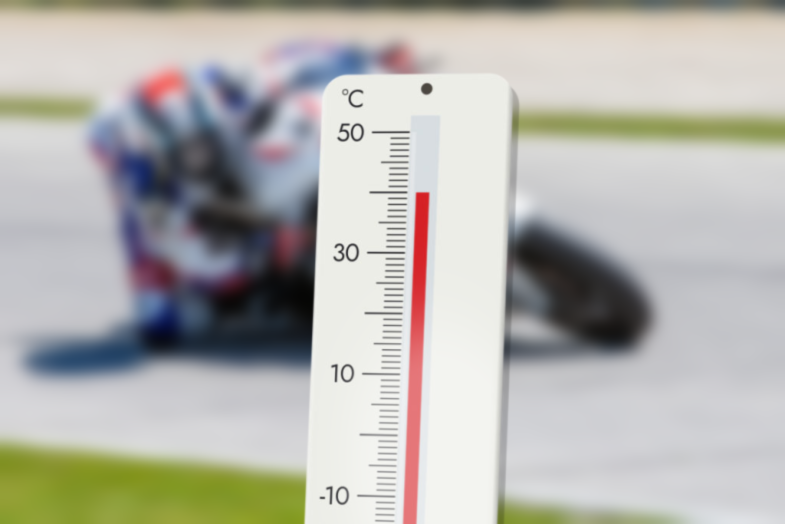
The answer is 40 °C
